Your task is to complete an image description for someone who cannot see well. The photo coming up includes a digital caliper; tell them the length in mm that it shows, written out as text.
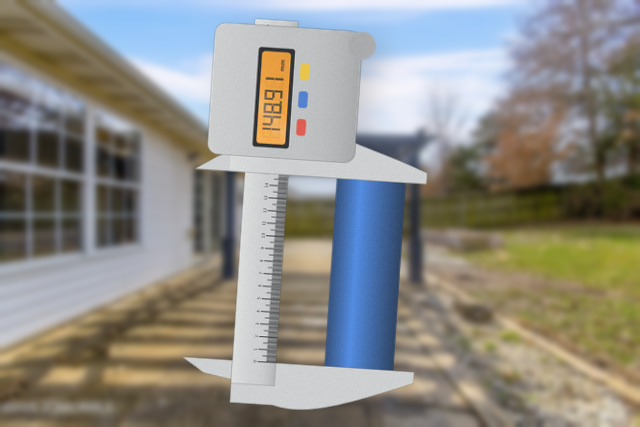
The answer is 148.91 mm
